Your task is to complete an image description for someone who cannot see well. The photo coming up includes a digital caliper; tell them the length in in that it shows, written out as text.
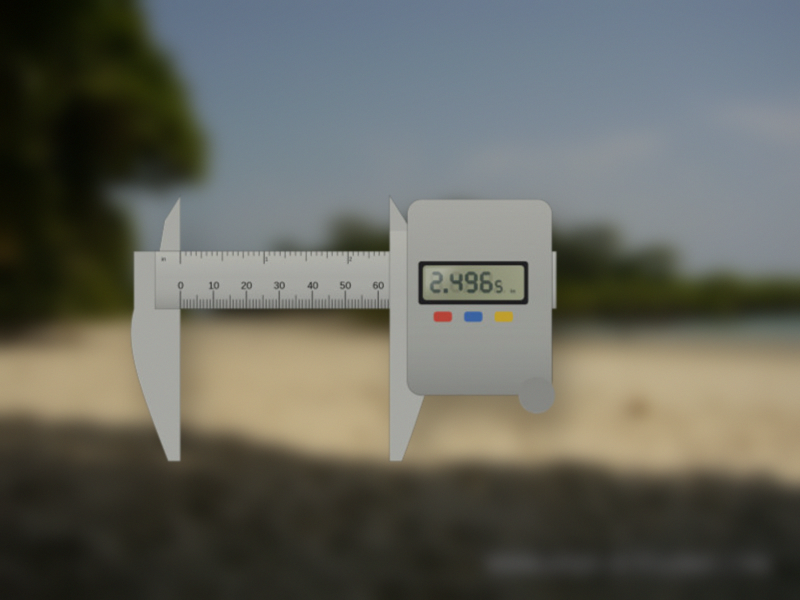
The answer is 2.4965 in
